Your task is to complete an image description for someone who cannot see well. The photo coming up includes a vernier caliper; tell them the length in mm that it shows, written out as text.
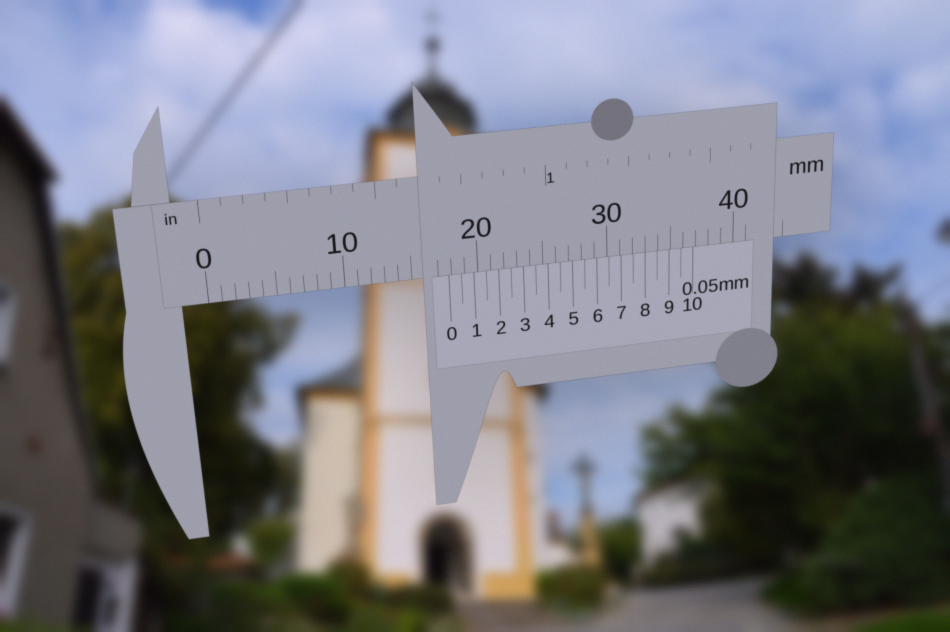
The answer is 17.8 mm
